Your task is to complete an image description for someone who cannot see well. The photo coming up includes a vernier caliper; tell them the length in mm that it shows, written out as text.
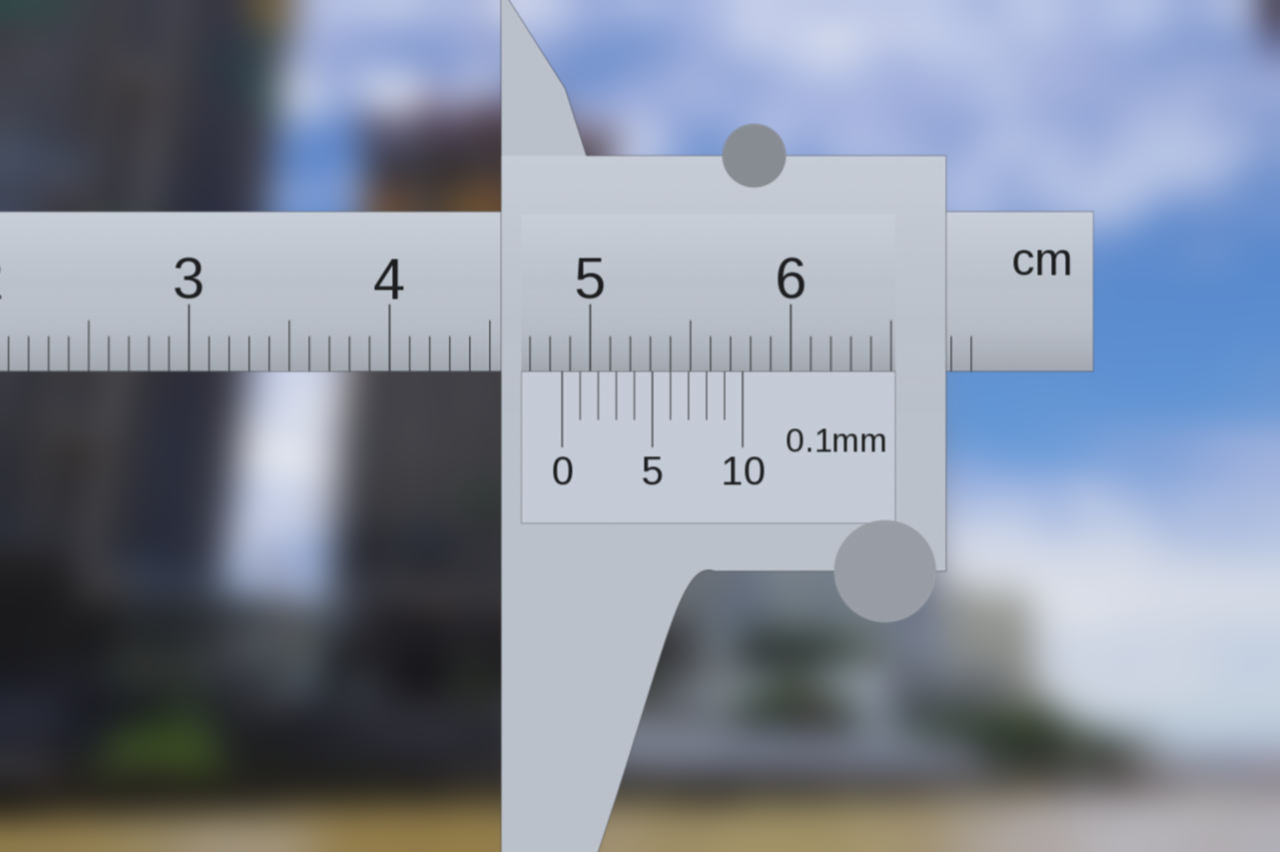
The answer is 48.6 mm
